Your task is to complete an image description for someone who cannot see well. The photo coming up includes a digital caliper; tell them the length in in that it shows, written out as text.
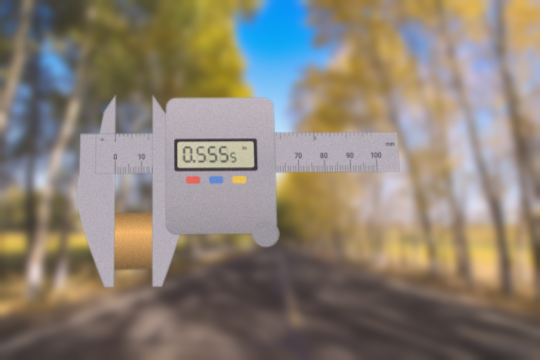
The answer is 0.5555 in
